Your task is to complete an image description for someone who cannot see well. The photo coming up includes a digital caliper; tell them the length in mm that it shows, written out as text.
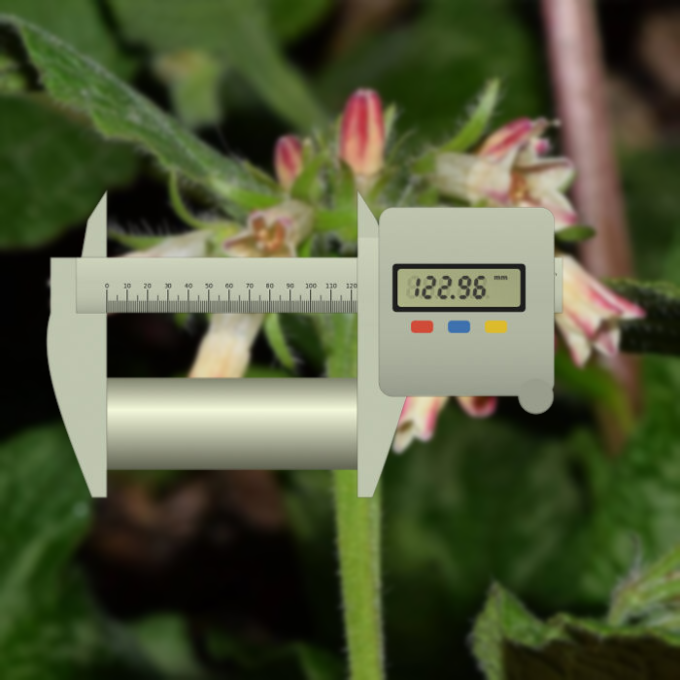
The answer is 122.96 mm
